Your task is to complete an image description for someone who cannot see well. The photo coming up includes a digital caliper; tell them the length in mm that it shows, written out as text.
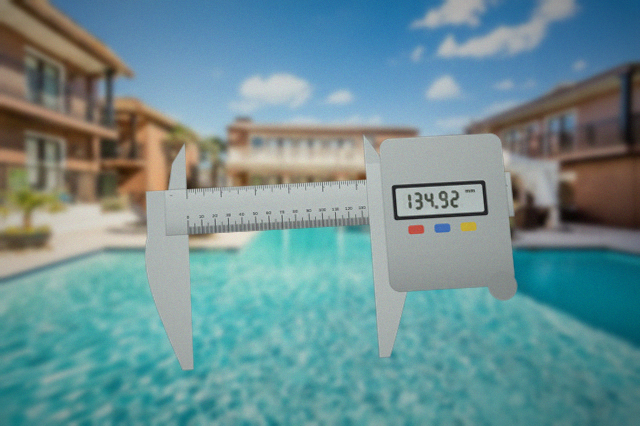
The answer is 134.92 mm
